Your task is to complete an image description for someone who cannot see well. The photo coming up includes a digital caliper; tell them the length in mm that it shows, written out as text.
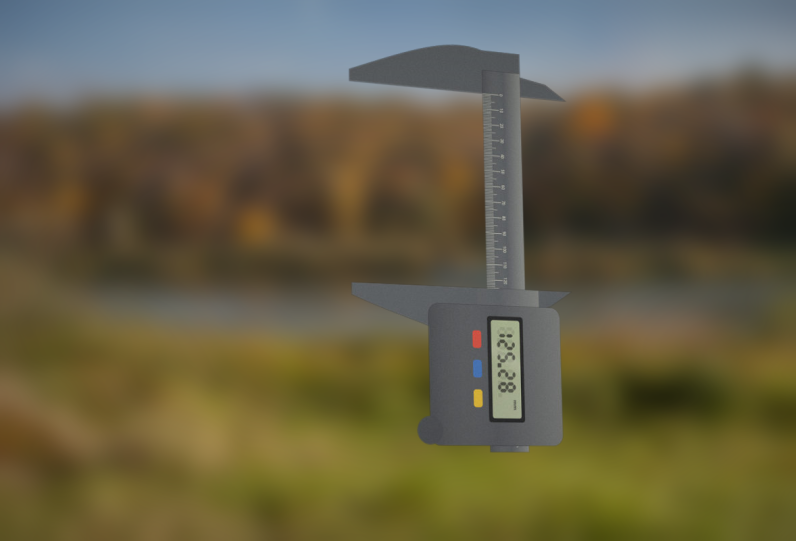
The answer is 125.28 mm
